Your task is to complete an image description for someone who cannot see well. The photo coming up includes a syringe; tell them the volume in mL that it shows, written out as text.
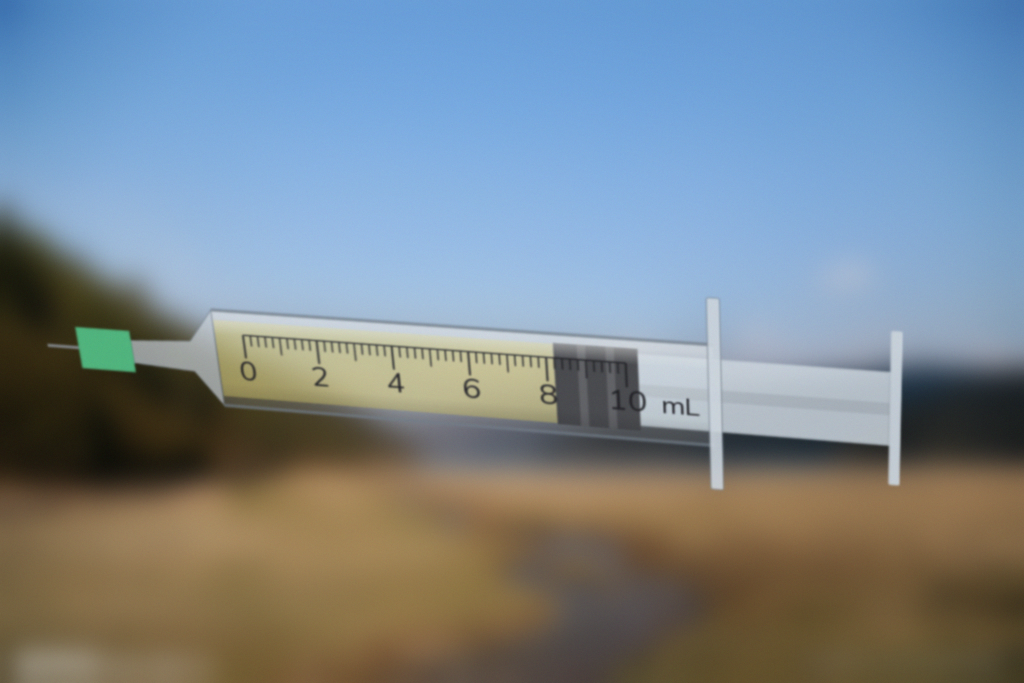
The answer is 8.2 mL
